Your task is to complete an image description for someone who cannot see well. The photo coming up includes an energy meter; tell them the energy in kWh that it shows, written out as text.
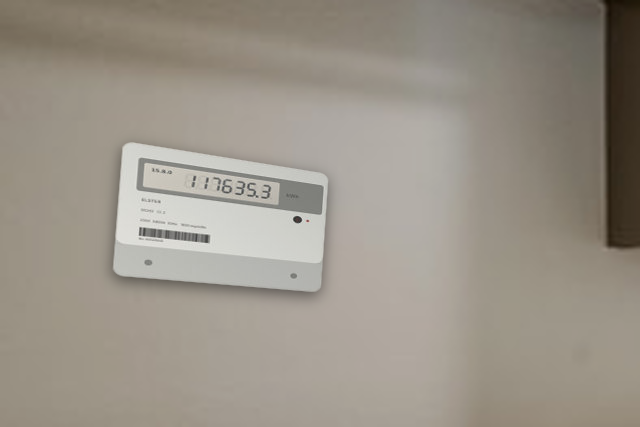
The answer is 117635.3 kWh
